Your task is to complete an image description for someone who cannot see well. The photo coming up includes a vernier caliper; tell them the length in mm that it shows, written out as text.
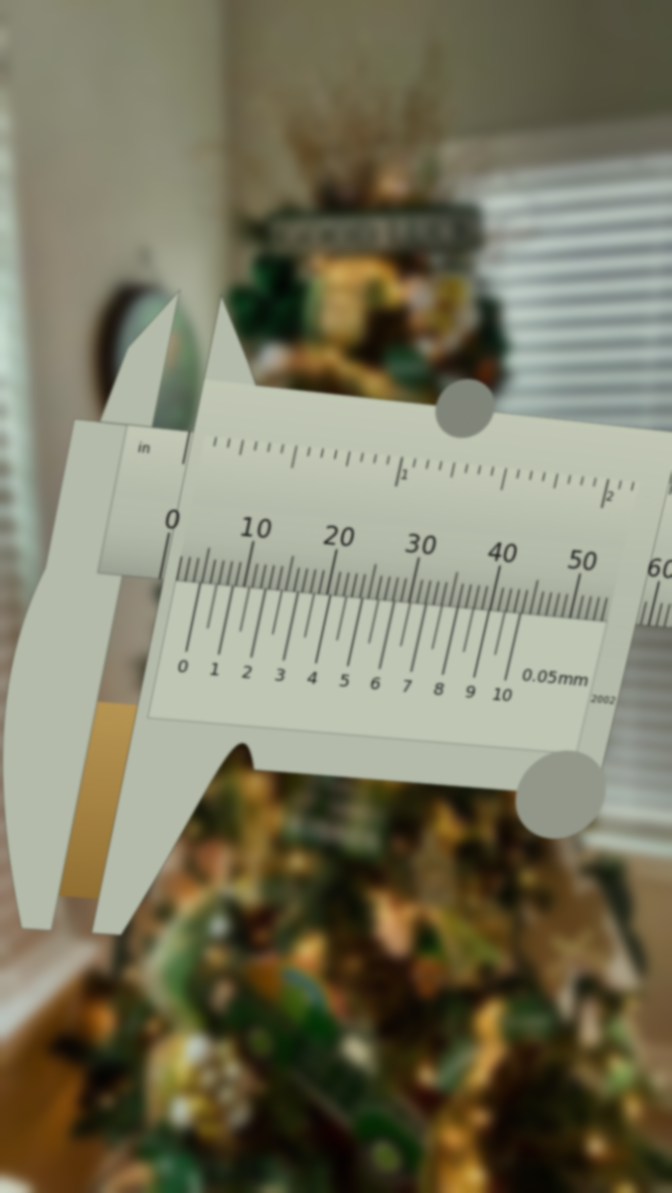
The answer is 4.8 mm
